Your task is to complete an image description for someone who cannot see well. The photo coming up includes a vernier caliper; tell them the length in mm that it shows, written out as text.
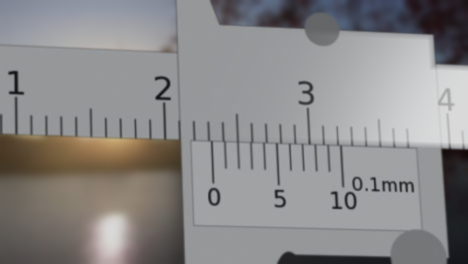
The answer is 23.2 mm
